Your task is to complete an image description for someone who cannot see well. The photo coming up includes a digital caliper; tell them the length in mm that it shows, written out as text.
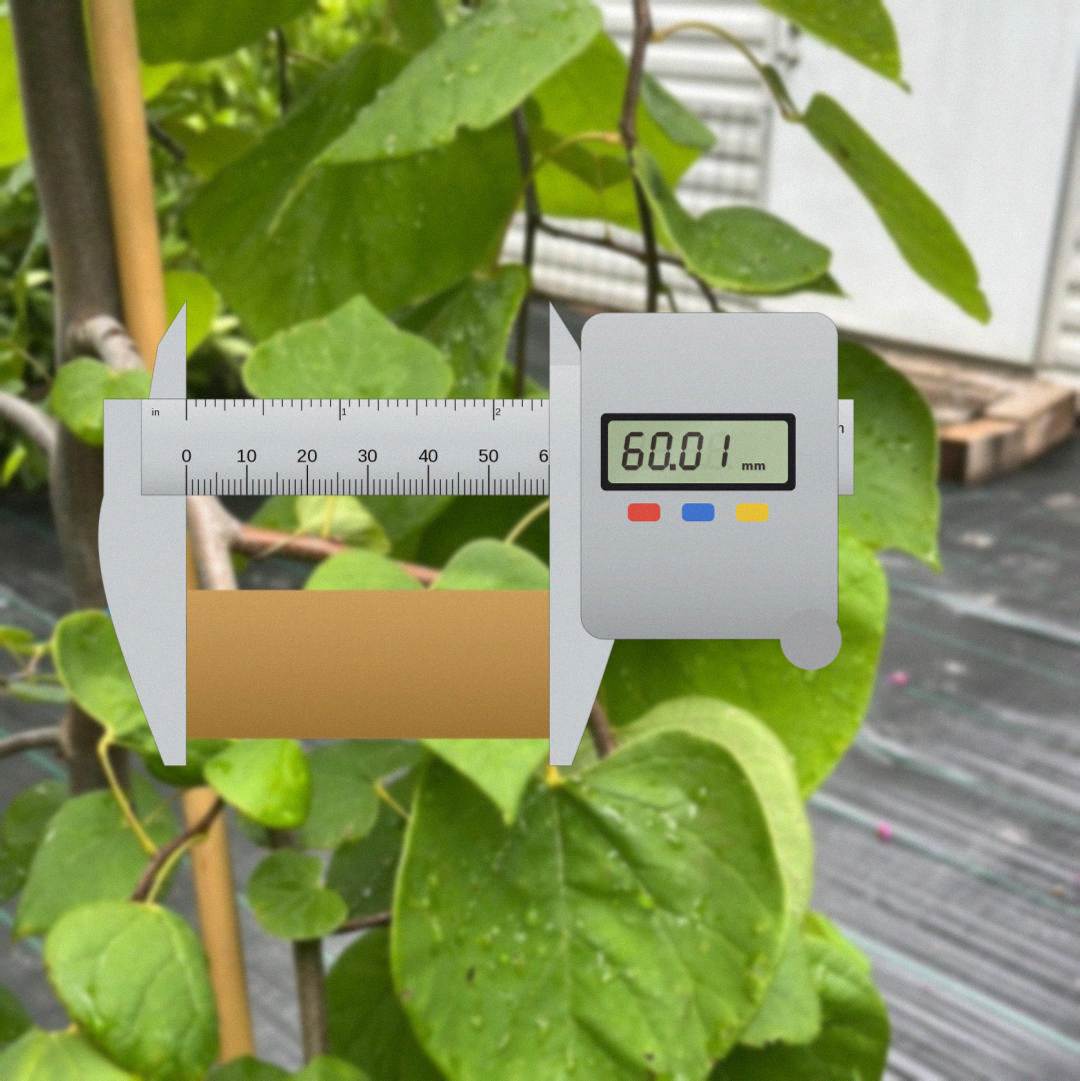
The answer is 60.01 mm
